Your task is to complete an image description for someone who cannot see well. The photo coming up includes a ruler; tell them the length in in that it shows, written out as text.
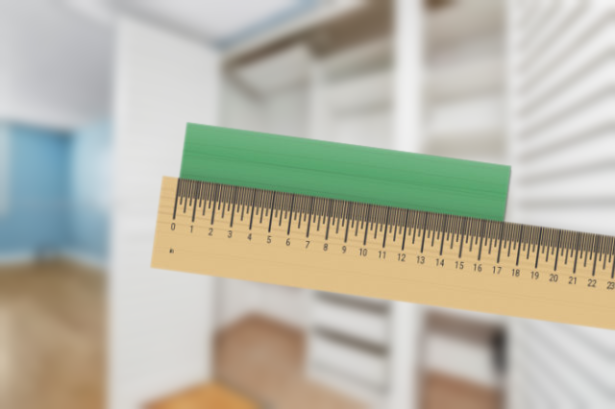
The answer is 17 in
